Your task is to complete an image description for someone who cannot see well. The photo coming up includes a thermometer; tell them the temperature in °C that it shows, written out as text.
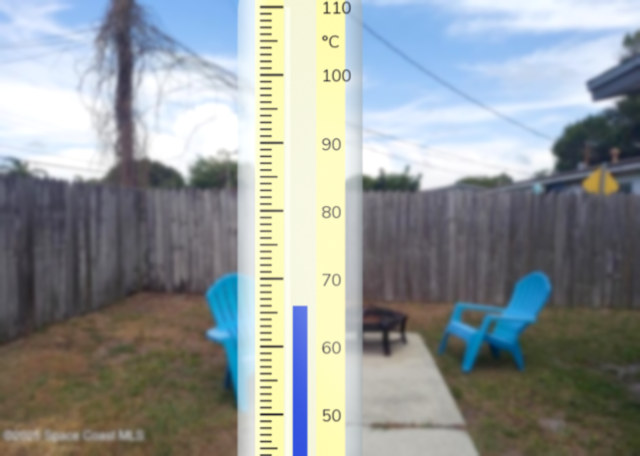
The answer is 66 °C
